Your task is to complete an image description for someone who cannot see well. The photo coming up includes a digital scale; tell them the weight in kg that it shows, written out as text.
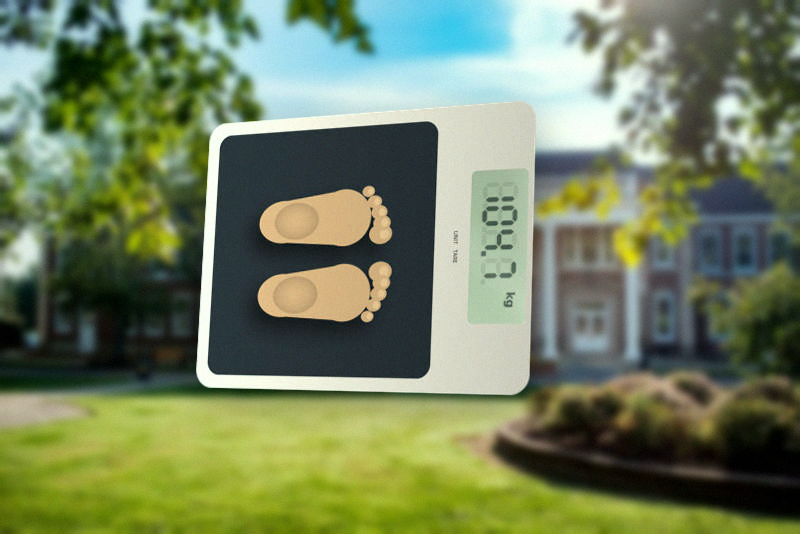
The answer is 104.7 kg
